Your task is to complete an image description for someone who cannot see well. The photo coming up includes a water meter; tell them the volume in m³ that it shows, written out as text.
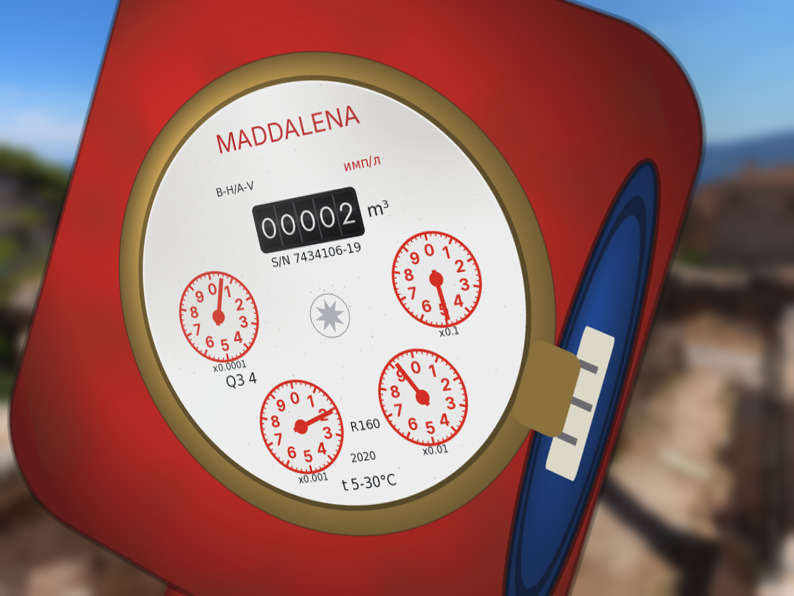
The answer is 2.4920 m³
